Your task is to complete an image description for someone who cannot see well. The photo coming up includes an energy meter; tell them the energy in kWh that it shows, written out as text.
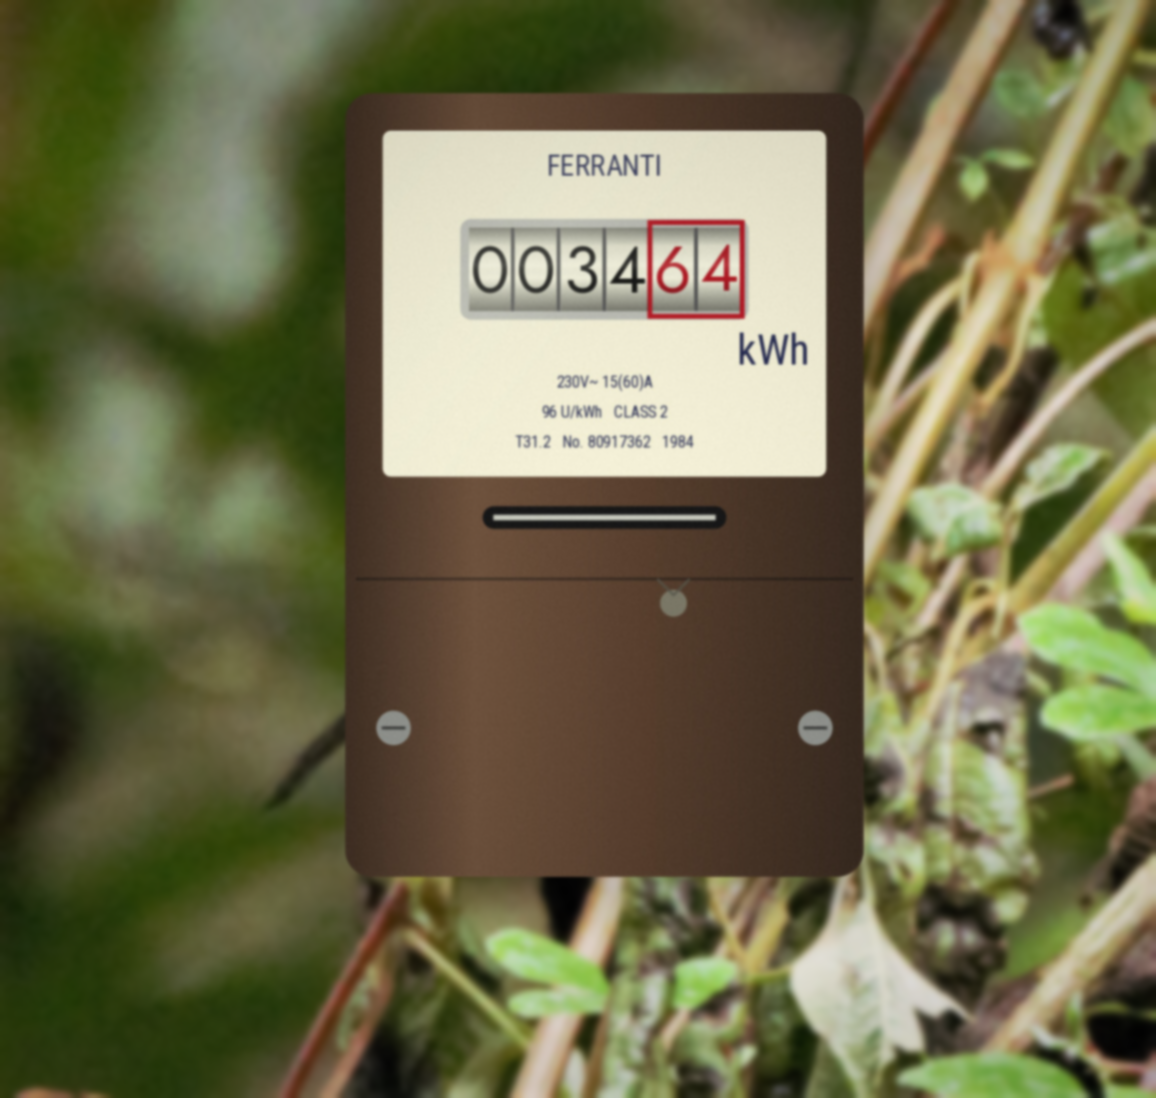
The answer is 34.64 kWh
